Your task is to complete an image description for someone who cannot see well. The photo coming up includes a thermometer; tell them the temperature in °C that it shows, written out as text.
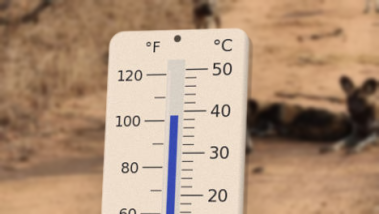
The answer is 39 °C
